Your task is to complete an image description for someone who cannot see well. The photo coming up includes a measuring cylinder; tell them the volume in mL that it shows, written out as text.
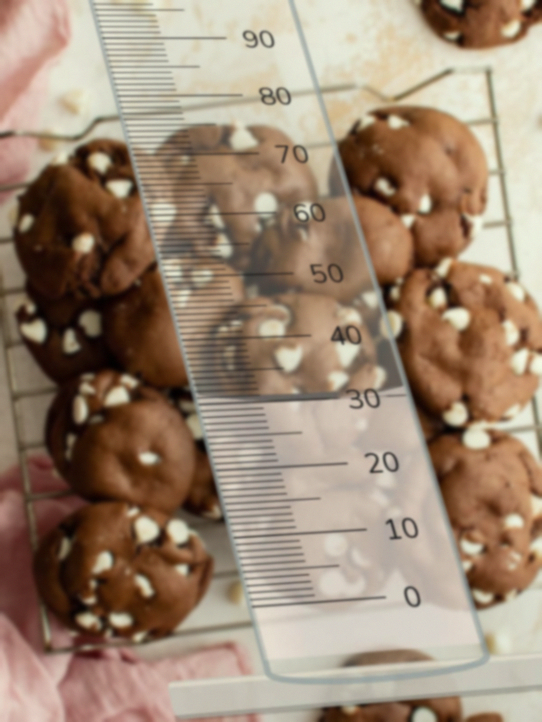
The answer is 30 mL
